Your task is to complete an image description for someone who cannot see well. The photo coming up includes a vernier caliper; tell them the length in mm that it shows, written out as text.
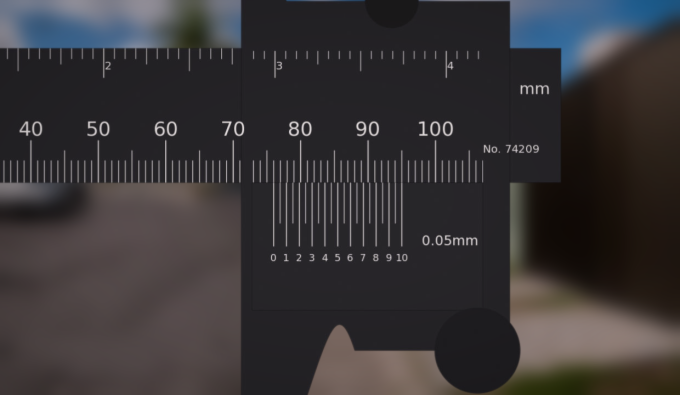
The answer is 76.0 mm
